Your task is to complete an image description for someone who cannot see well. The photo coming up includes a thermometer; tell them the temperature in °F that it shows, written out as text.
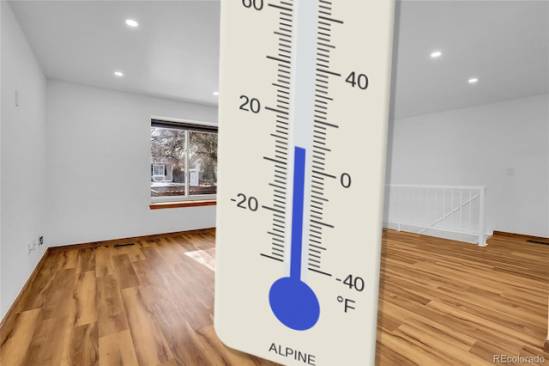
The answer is 8 °F
